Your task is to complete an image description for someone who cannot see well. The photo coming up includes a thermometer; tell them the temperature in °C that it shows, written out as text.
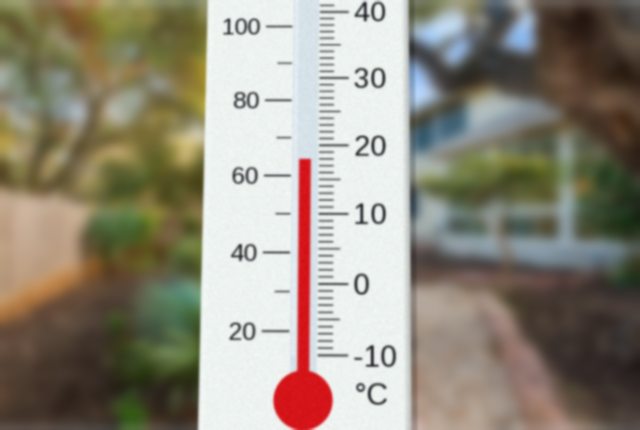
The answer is 18 °C
